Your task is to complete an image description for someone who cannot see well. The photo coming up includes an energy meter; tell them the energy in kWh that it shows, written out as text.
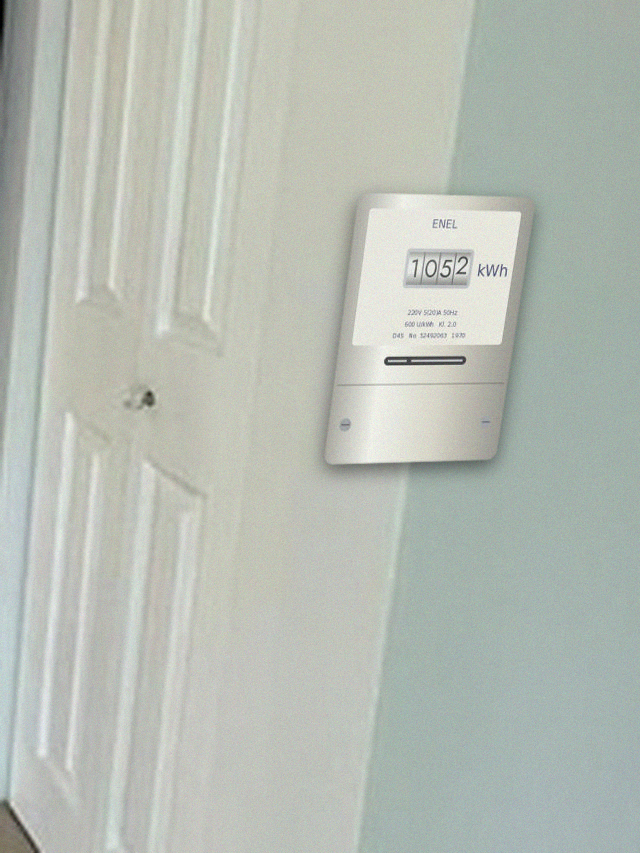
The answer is 1052 kWh
